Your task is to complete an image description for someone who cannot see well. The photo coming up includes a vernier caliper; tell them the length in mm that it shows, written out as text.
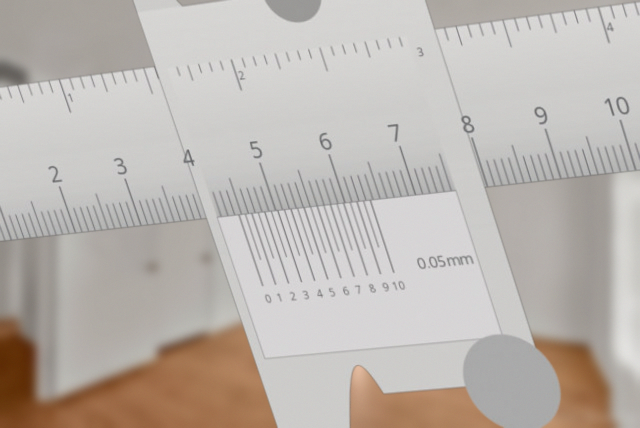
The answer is 44.6 mm
